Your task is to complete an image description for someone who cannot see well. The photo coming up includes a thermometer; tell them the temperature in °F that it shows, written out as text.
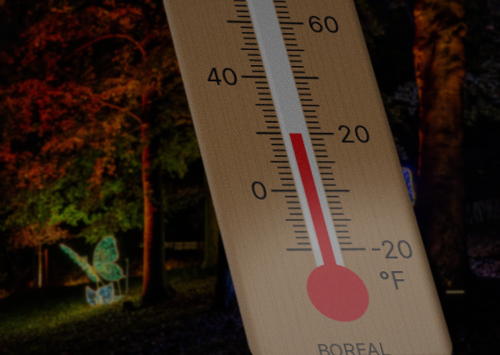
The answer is 20 °F
